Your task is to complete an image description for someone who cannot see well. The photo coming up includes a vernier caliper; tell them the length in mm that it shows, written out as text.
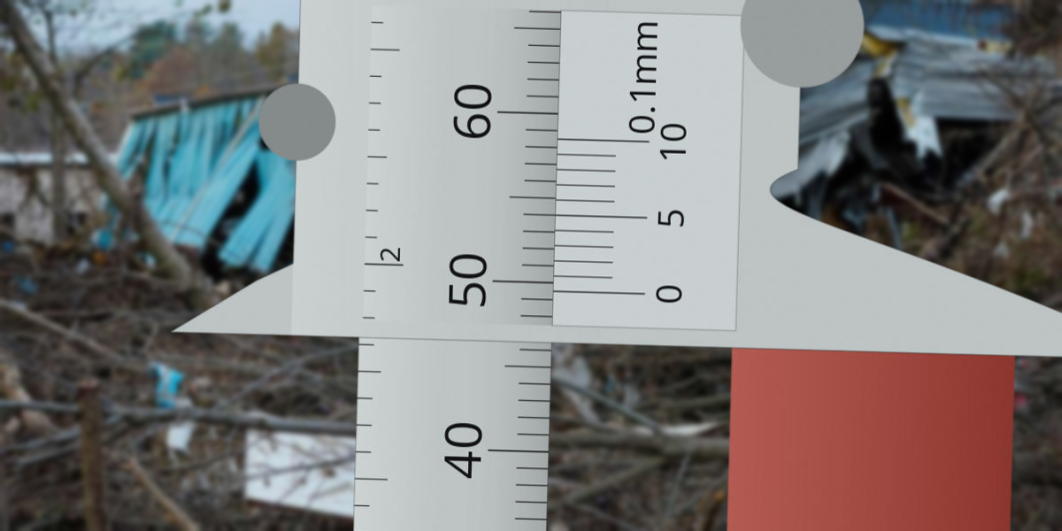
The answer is 49.5 mm
